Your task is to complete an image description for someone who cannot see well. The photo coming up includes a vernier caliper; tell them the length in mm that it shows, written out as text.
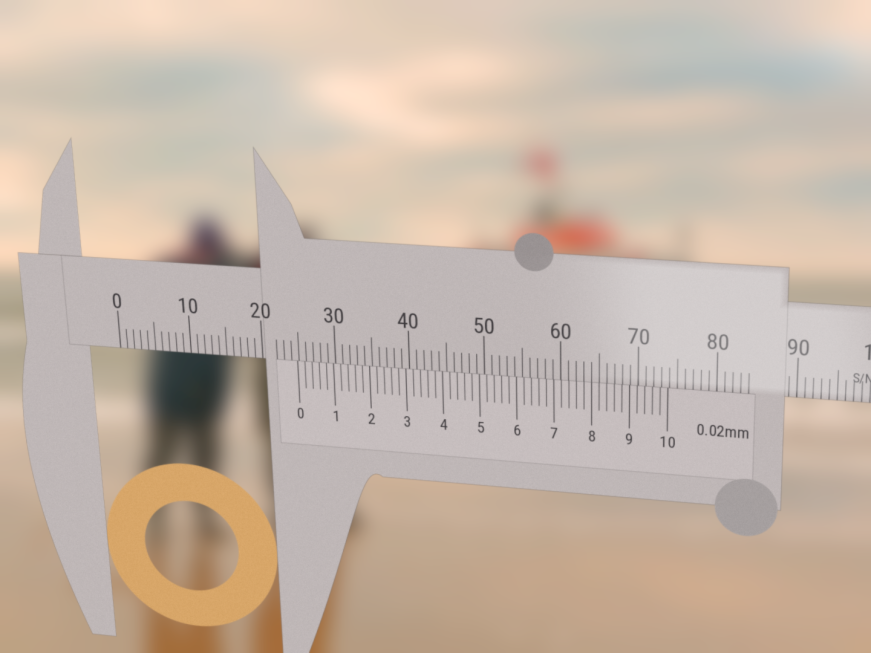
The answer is 24.8 mm
